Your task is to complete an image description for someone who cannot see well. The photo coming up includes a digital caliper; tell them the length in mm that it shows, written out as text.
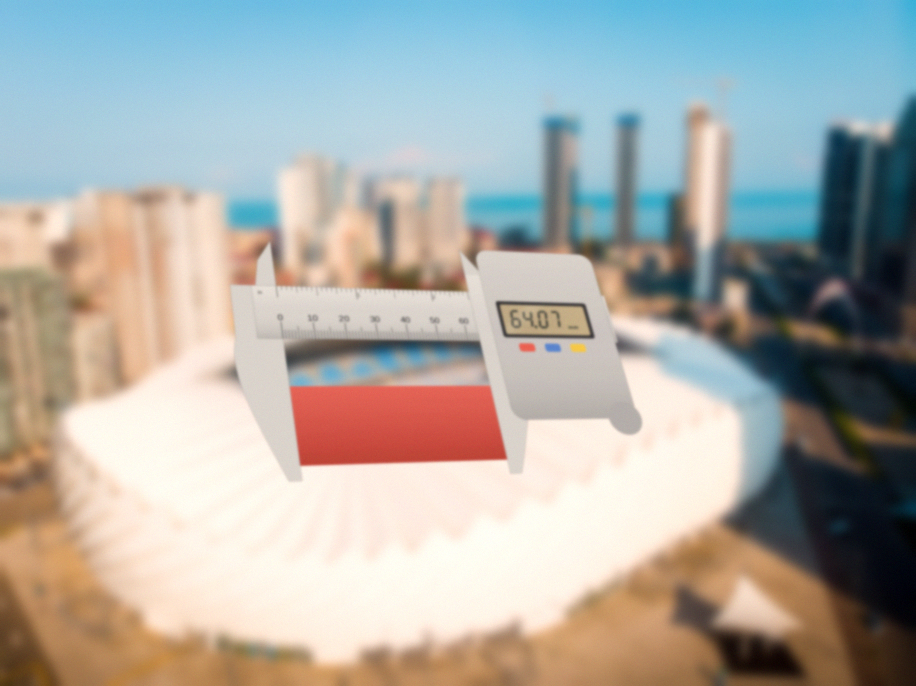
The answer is 64.07 mm
